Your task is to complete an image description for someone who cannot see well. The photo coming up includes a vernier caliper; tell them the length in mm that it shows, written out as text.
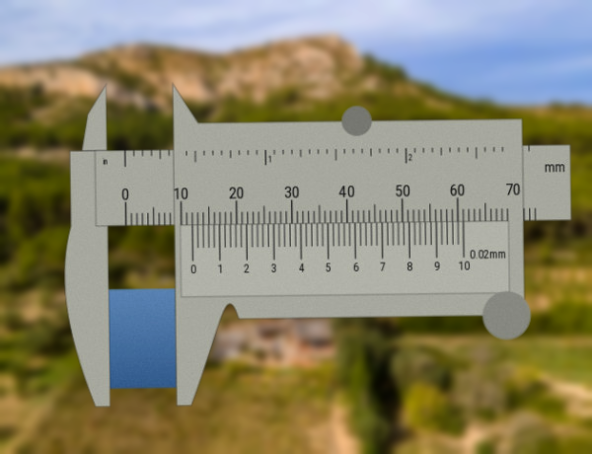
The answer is 12.0 mm
